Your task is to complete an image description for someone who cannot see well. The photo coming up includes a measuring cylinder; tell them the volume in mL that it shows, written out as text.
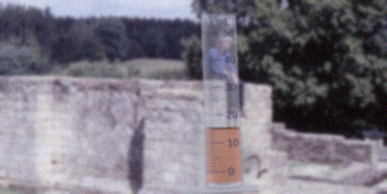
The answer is 15 mL
